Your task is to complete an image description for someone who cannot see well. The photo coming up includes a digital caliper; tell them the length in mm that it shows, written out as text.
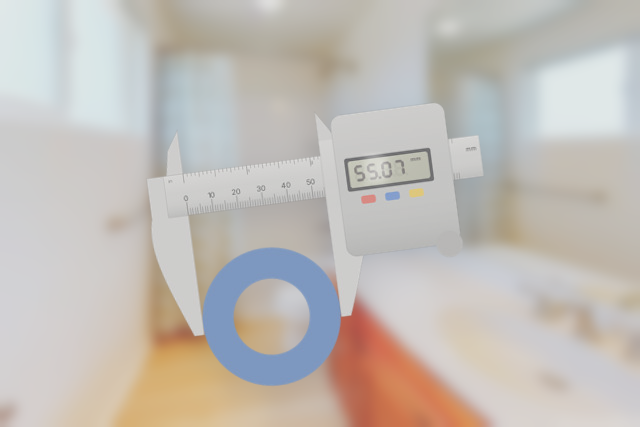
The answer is 55.07 mm
